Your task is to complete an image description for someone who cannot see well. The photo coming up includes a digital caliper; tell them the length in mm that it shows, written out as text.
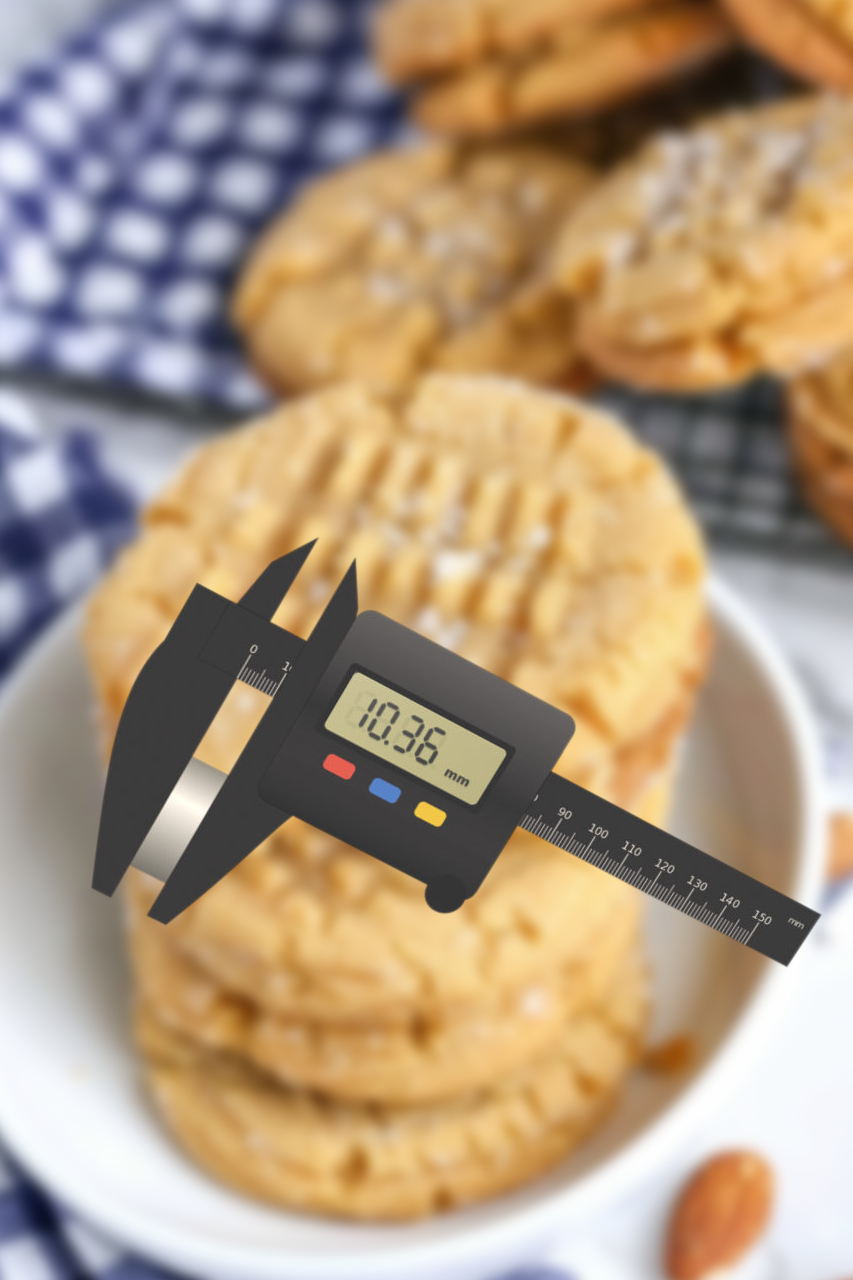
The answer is 10.36 mm
